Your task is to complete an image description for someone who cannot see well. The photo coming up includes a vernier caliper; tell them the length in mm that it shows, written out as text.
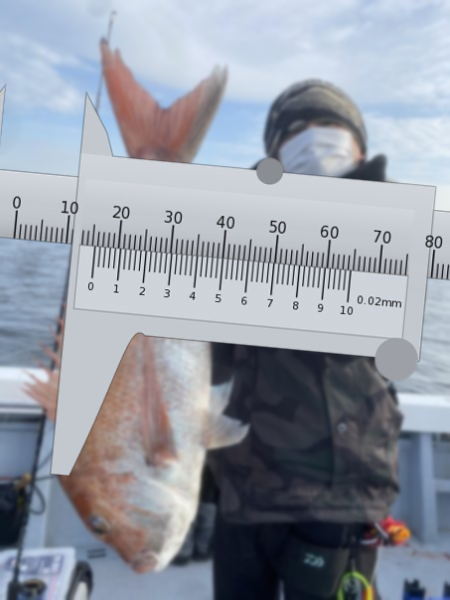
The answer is 15.5 mm
